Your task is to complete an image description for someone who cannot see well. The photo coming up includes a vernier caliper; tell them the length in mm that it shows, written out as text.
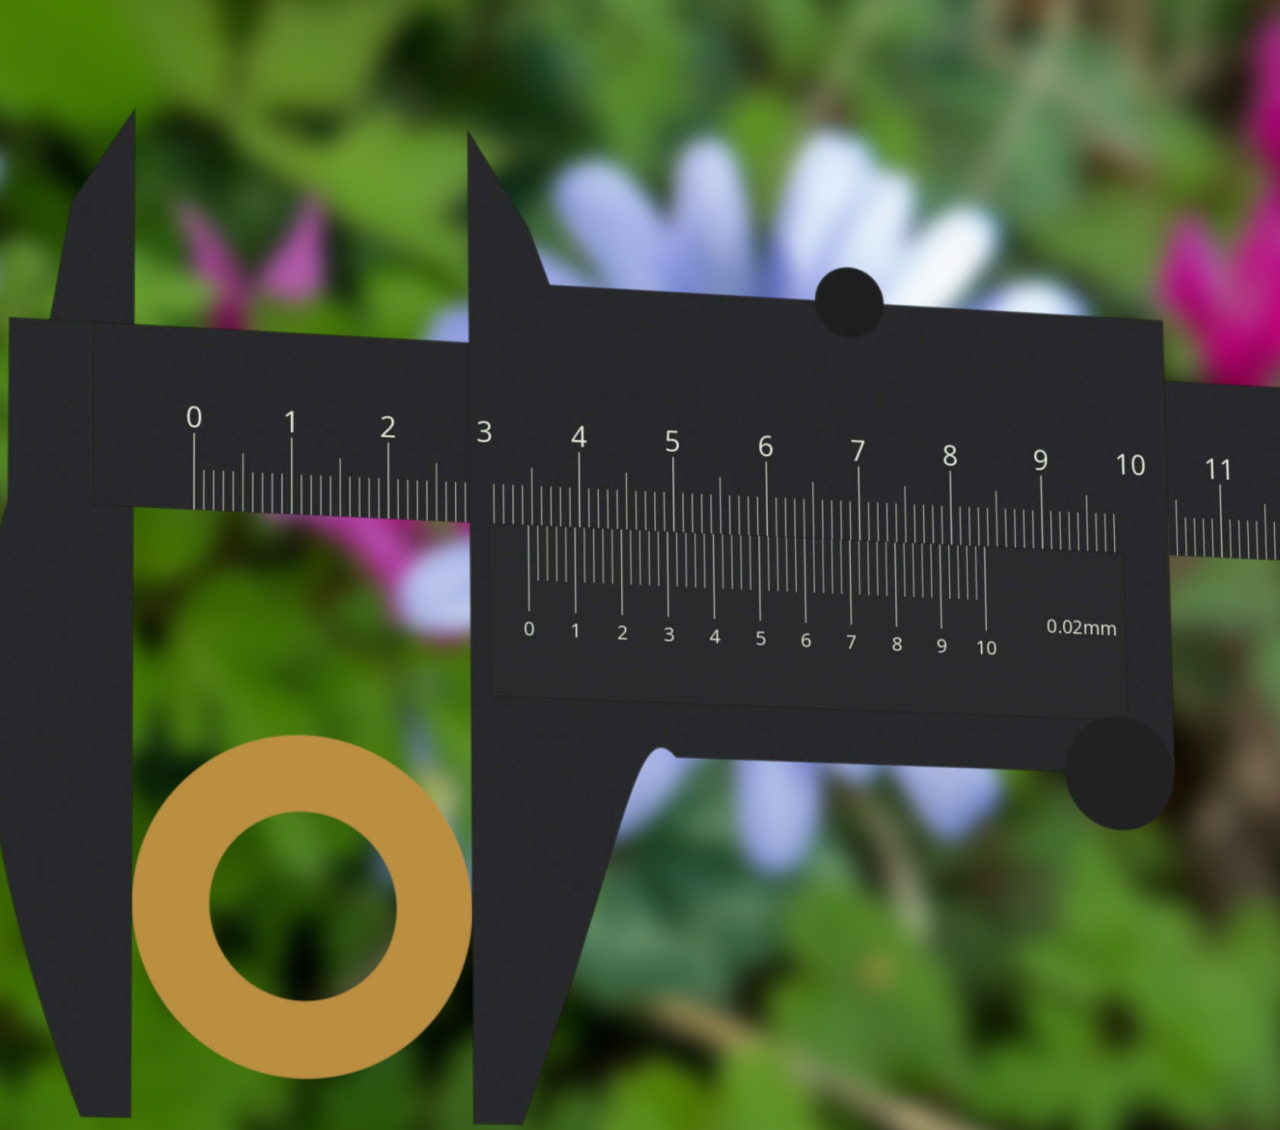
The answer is 34.6 mm
